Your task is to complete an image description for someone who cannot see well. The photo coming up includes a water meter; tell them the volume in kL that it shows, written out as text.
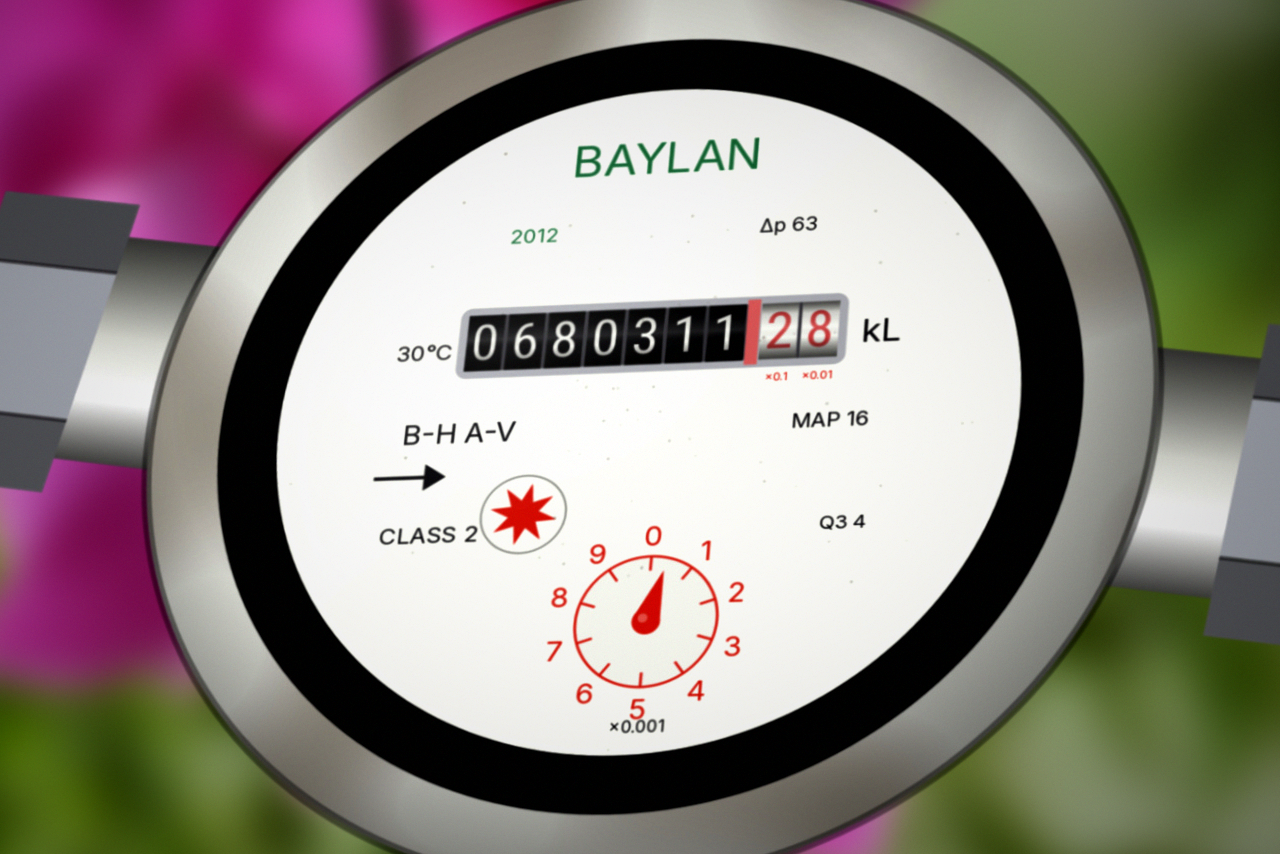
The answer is 680311.280 kL
